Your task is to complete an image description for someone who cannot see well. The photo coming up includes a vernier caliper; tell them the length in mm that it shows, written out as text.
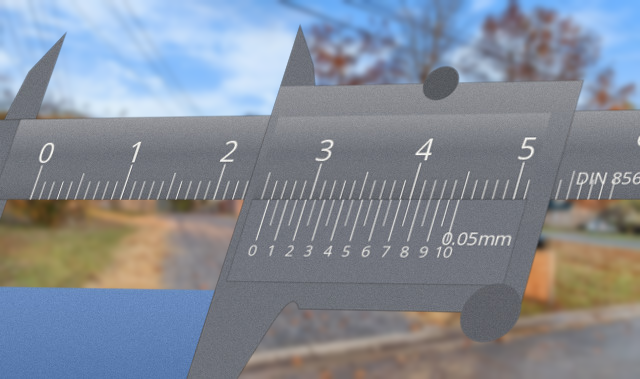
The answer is 25.8 mm
